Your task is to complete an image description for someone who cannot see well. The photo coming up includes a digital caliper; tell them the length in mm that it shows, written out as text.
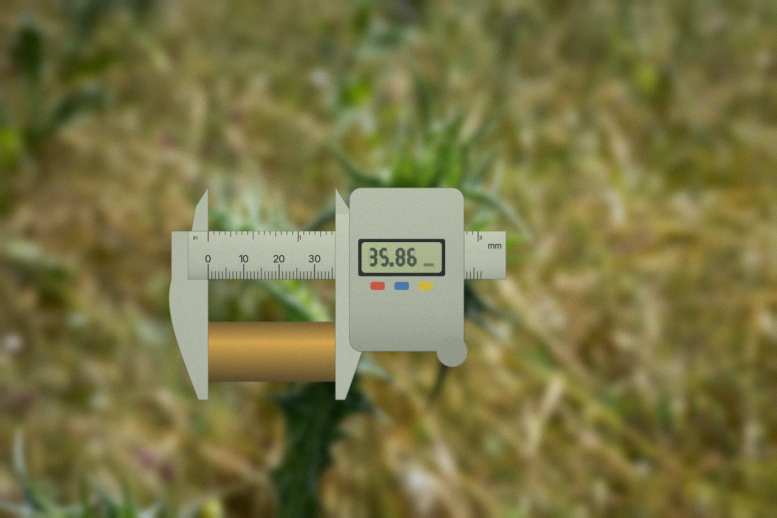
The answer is 35.86 mm
